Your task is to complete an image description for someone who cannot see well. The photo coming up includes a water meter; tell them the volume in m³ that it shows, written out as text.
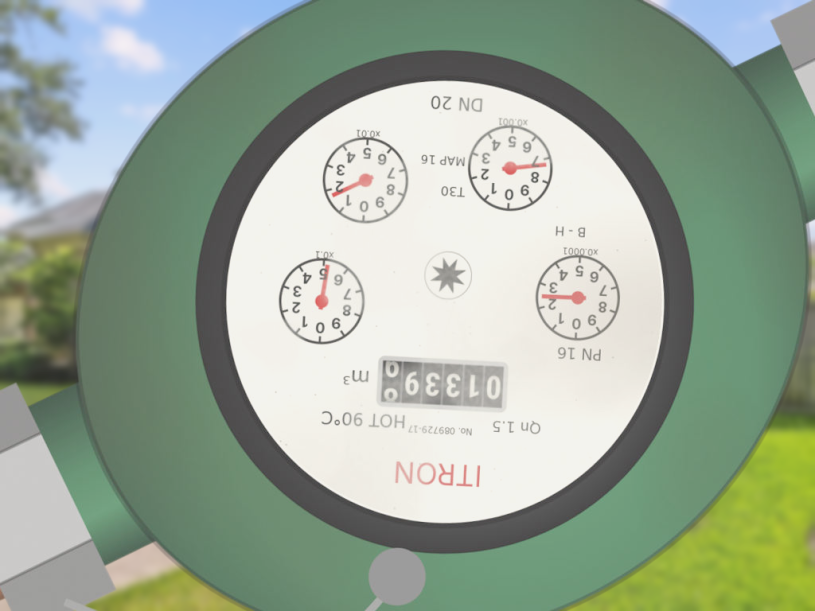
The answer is 13398.5172 m³
